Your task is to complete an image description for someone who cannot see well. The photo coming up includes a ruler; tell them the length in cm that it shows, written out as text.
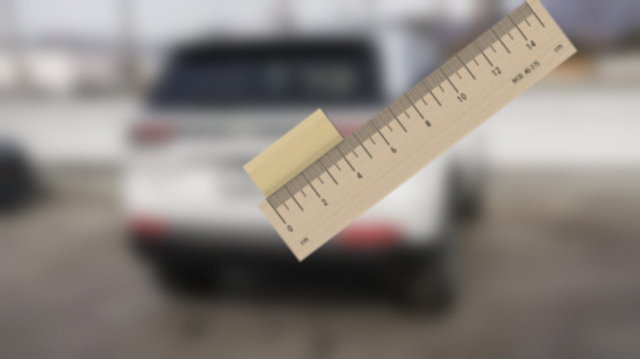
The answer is 4.5 cm
